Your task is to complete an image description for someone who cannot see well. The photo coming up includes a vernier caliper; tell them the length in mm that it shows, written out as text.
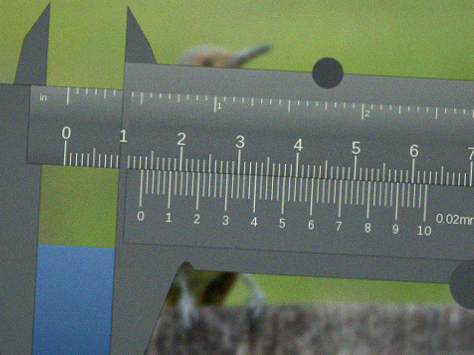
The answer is 13.4 mm
